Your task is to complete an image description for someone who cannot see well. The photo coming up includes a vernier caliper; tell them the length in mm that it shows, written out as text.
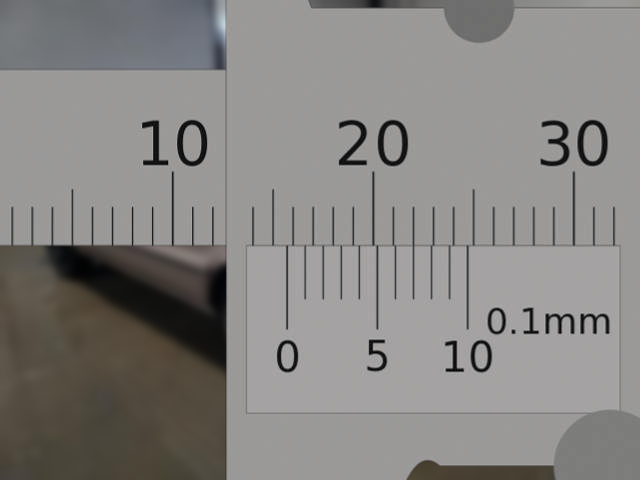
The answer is 15.7 mm
